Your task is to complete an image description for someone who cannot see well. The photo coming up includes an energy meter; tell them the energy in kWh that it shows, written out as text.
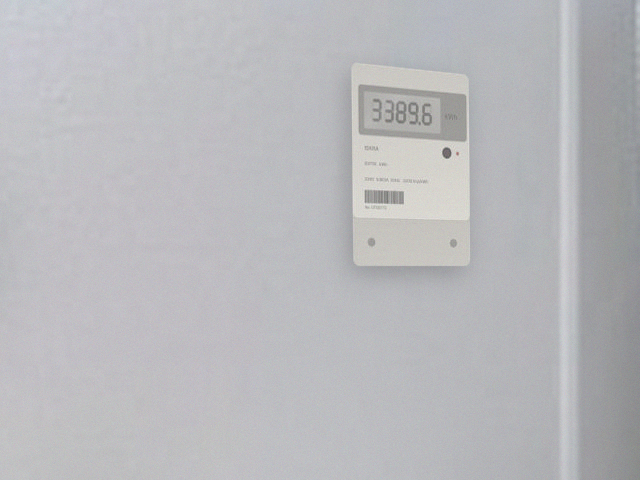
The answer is 3389.6 kWh
